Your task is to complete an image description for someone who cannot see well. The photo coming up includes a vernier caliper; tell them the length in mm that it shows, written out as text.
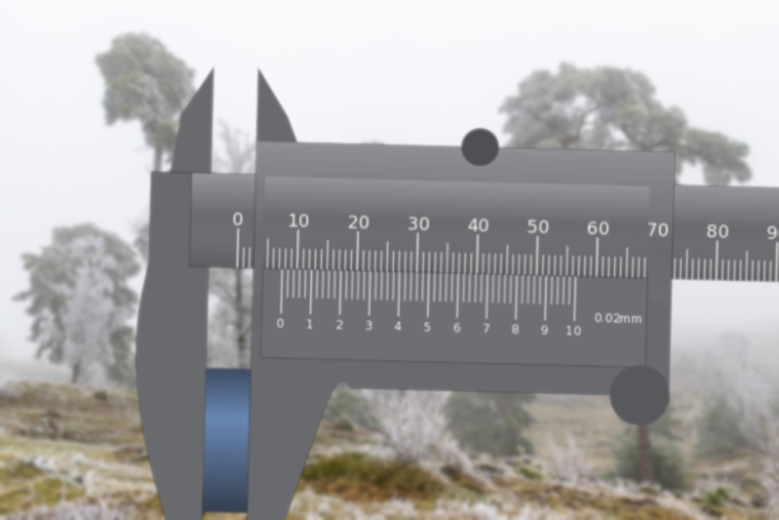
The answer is 7.5 mm
